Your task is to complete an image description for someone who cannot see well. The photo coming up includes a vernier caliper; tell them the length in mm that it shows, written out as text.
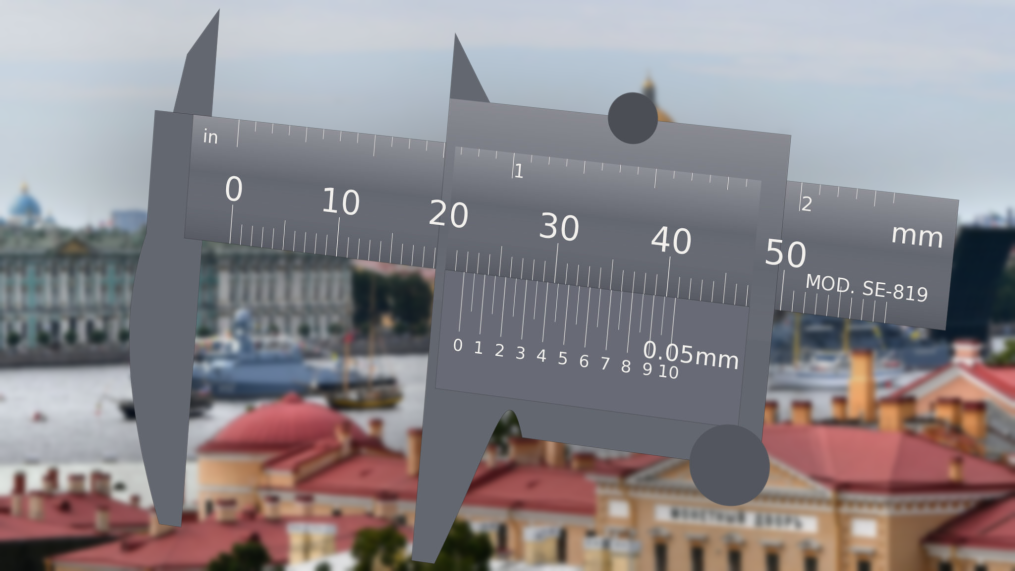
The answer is 21.8 mm
